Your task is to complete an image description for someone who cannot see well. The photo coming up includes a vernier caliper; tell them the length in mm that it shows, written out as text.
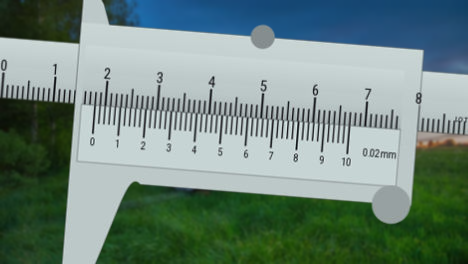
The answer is 18.0 mm
